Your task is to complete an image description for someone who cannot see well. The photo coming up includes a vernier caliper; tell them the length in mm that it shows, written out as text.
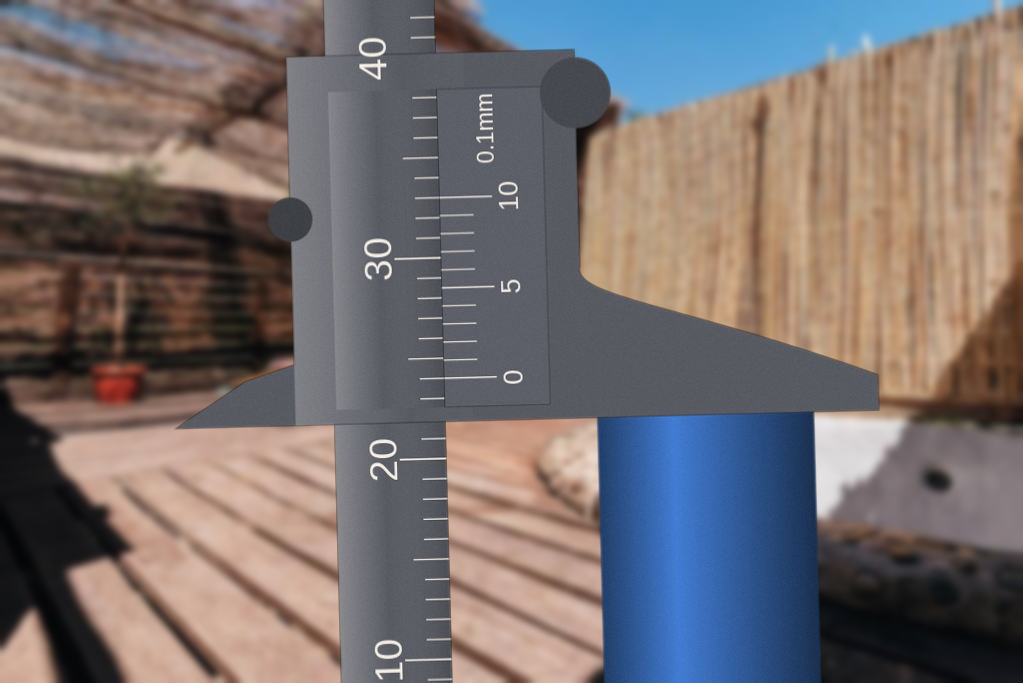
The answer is 24.0 mm
